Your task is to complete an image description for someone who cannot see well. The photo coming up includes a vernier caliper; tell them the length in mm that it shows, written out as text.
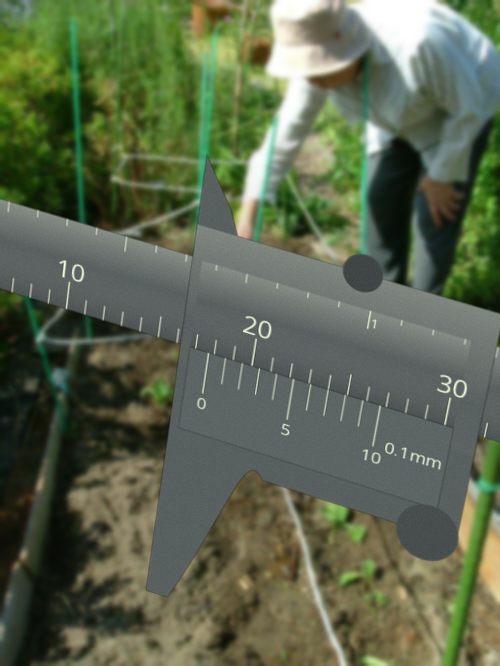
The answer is 17.7 mm
